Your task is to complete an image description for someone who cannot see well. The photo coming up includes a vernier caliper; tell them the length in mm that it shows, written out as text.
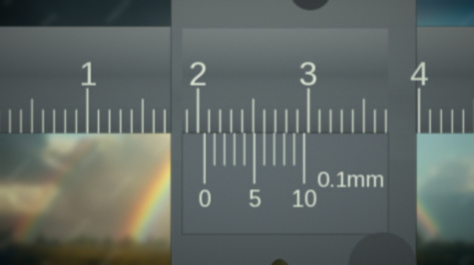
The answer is 20.6 mm
